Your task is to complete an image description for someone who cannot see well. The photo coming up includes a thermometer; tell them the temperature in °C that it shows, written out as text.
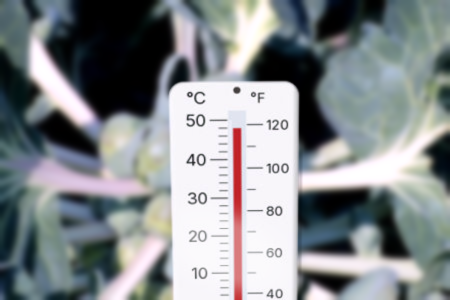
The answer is 48 °C
